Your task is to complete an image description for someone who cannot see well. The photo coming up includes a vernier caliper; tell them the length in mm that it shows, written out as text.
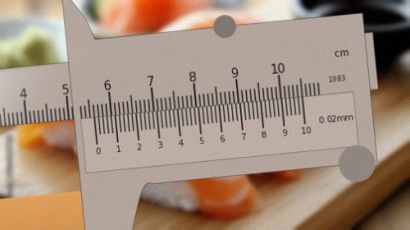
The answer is 56.0 mm
